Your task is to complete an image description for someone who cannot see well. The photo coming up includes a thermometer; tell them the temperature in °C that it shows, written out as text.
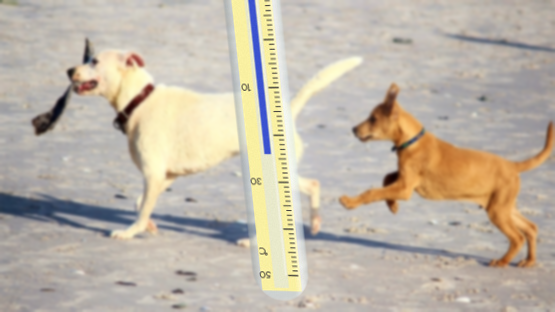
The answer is 24 °C
